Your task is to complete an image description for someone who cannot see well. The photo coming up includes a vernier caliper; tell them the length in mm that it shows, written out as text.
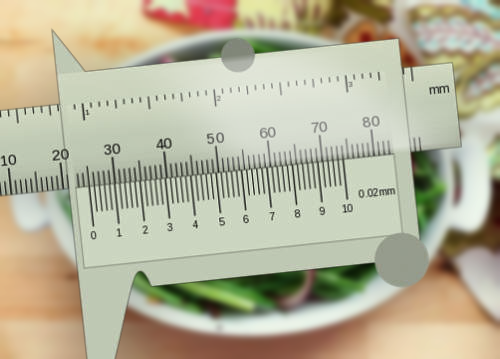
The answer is 25.0 mm
